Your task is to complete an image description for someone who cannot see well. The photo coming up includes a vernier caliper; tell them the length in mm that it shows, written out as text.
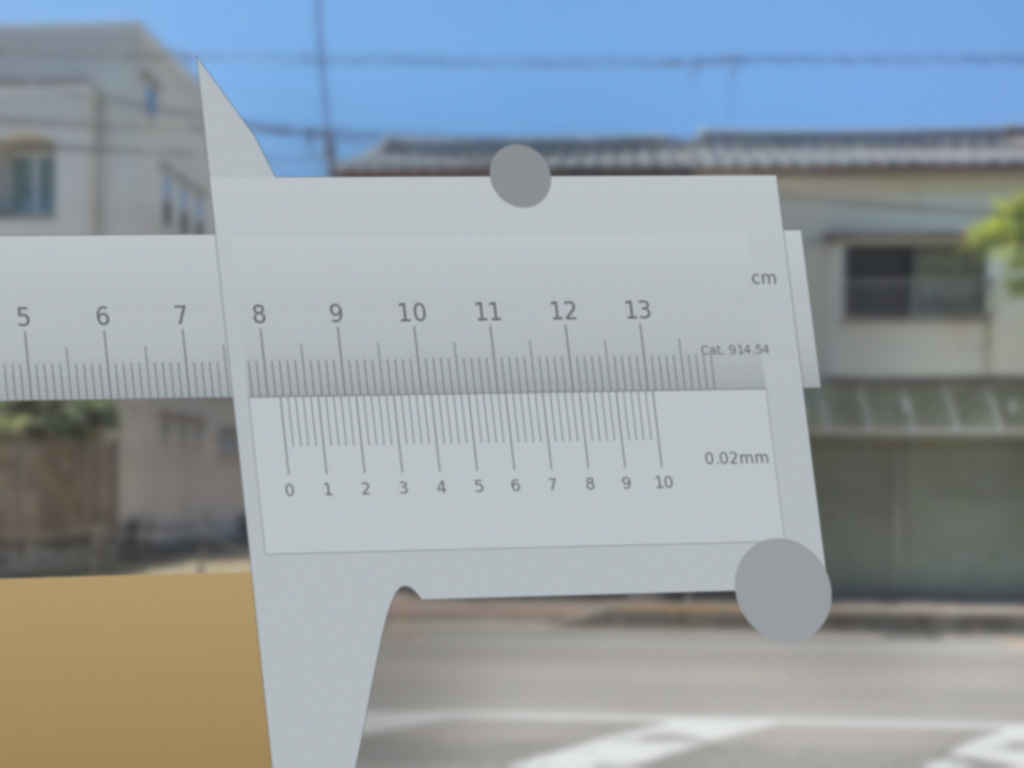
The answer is 81.6 mm
